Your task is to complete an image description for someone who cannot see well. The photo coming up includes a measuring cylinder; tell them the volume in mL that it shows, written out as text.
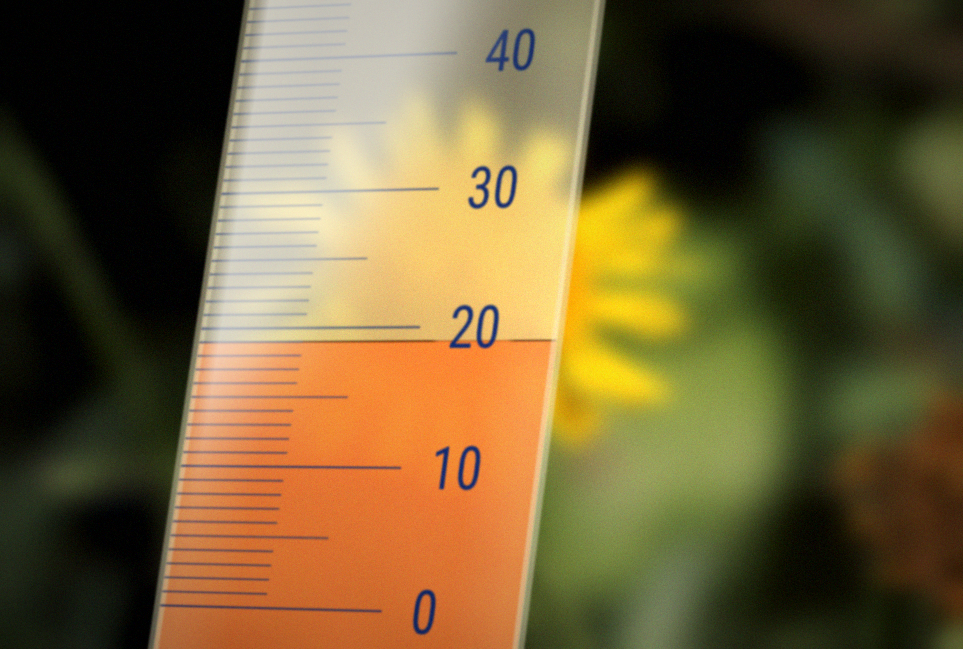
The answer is 19 mL
